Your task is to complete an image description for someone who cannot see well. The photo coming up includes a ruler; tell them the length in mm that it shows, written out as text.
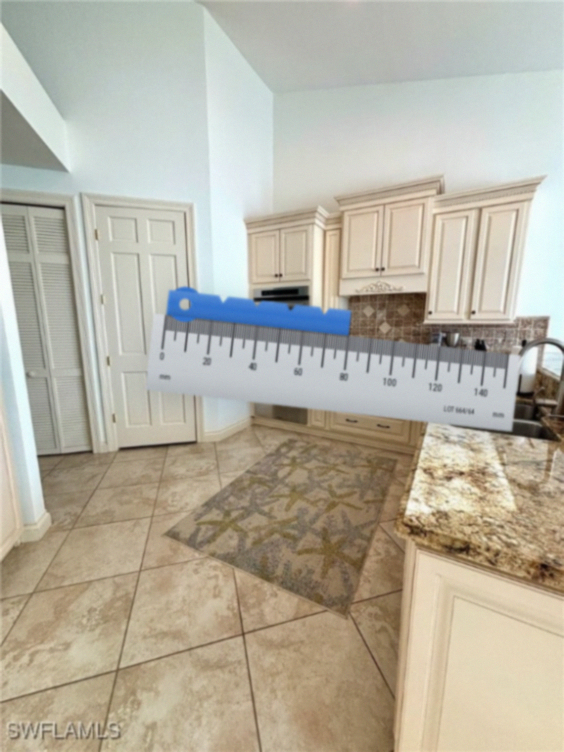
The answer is 80 mm
